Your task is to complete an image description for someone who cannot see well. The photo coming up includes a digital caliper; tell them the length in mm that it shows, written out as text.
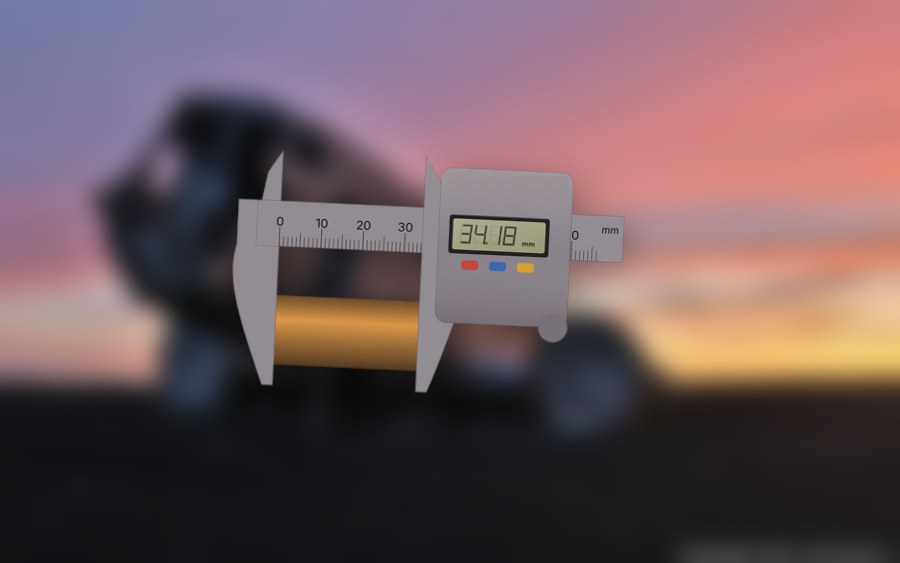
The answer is 34.18 mm
